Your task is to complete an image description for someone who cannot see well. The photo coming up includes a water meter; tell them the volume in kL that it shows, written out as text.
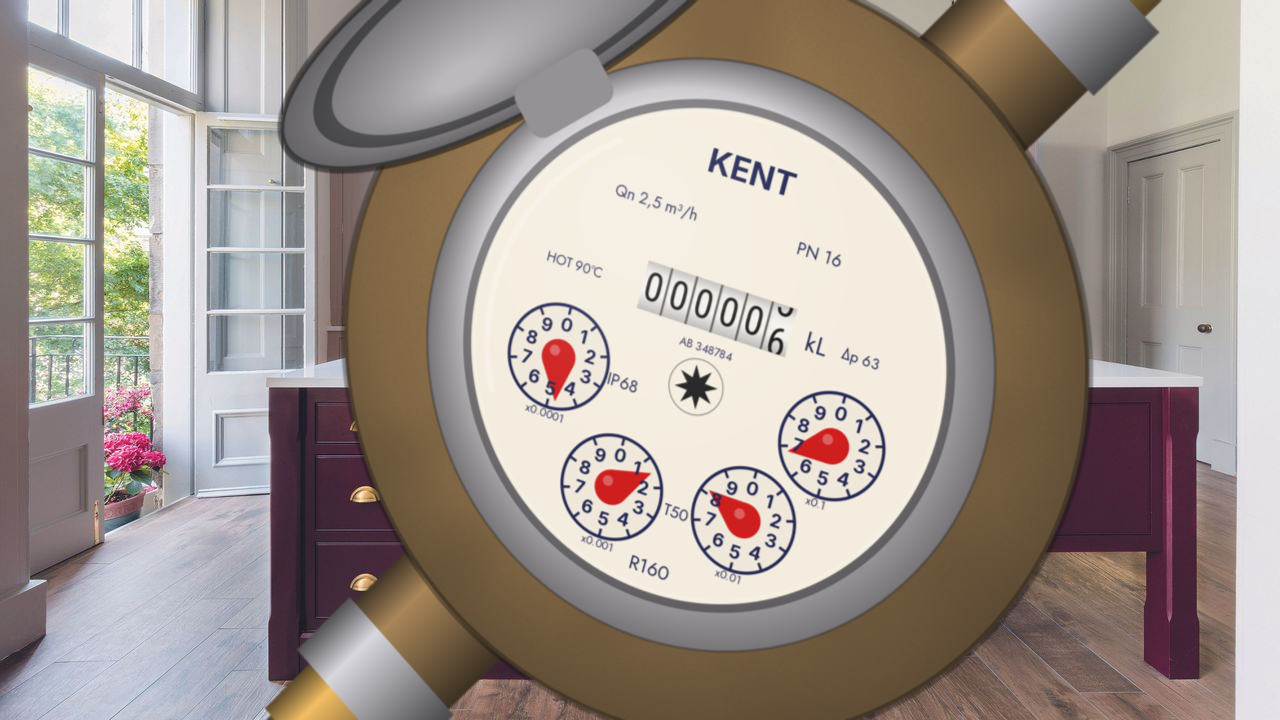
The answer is 5.6814 kL
